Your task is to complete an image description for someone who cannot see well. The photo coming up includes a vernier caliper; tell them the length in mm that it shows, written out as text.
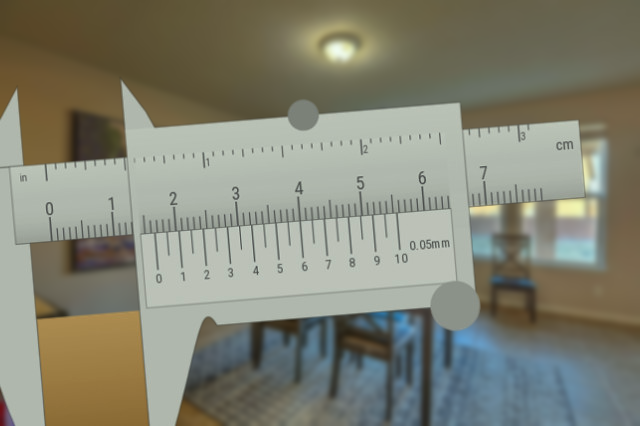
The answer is 16.6 mm
